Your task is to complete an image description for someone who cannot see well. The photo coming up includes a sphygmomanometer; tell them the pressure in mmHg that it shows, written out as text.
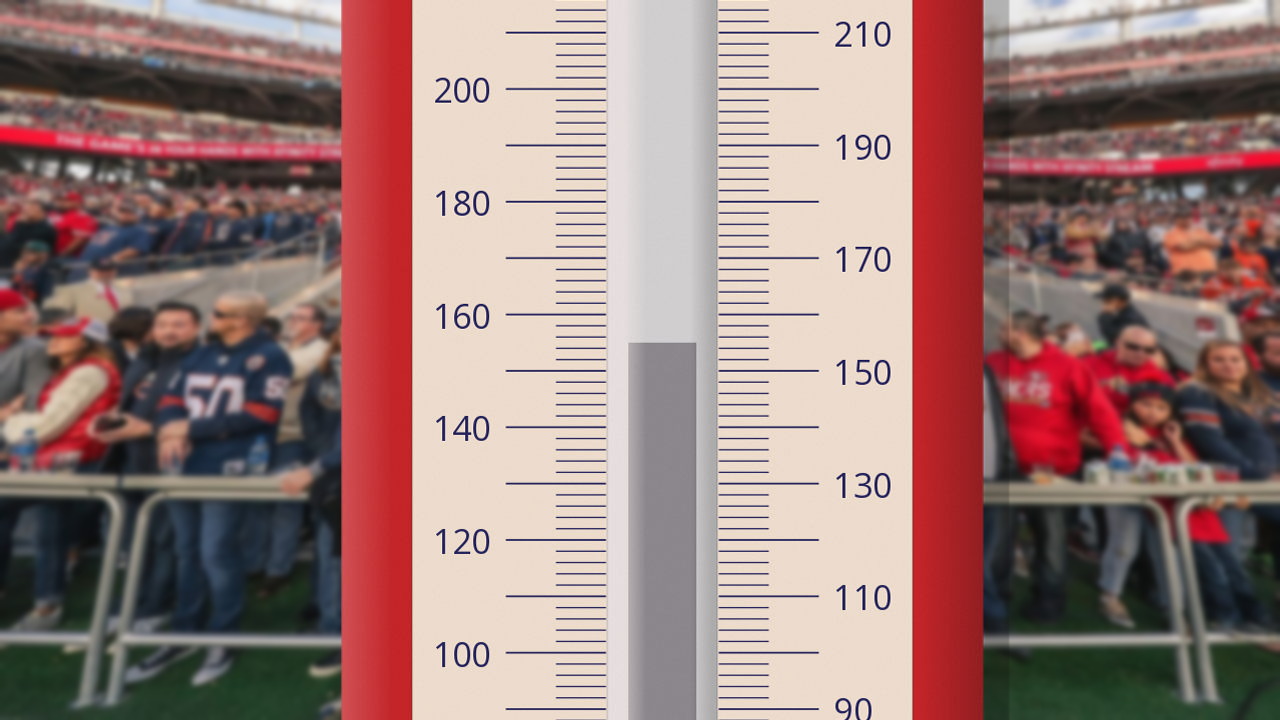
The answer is 155 mmHg
